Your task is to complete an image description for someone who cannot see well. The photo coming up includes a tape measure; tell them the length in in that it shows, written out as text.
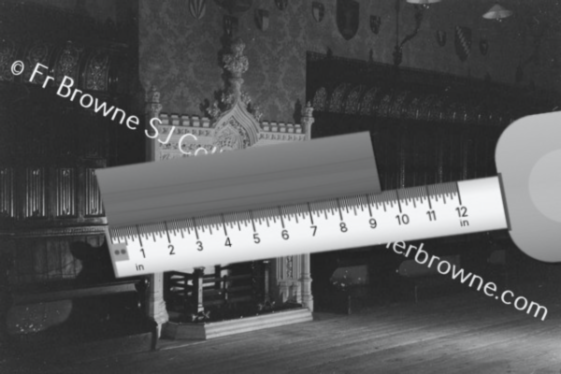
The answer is 9.5 in
